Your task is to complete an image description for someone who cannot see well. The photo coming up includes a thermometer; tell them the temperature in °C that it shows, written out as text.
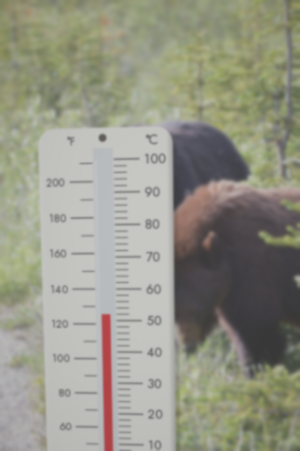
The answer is 52 °C
